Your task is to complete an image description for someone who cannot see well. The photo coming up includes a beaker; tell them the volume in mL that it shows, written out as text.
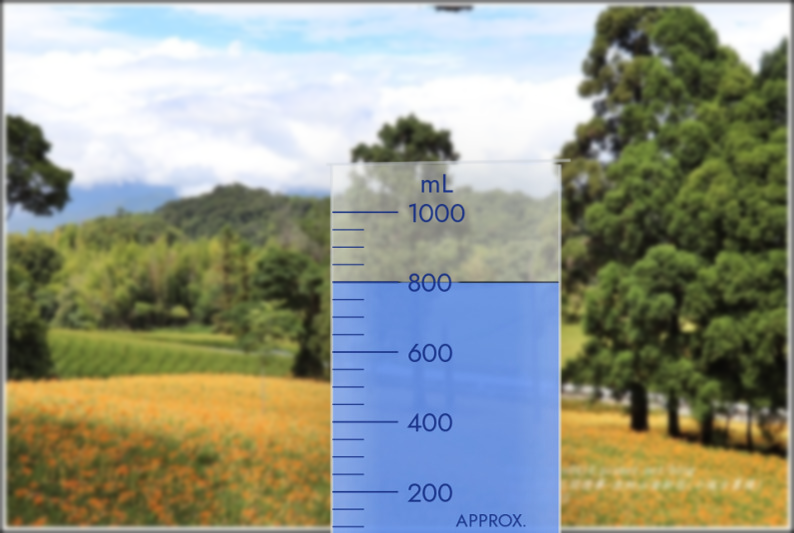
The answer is 800 mL
